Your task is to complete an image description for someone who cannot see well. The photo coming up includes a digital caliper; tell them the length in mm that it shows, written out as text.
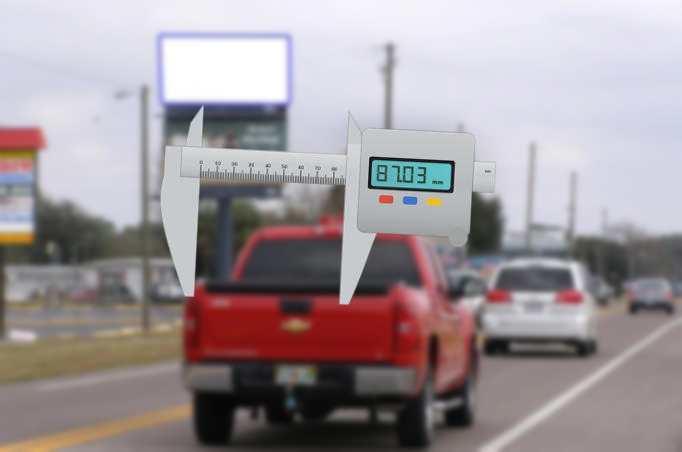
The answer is 87.03 mm
